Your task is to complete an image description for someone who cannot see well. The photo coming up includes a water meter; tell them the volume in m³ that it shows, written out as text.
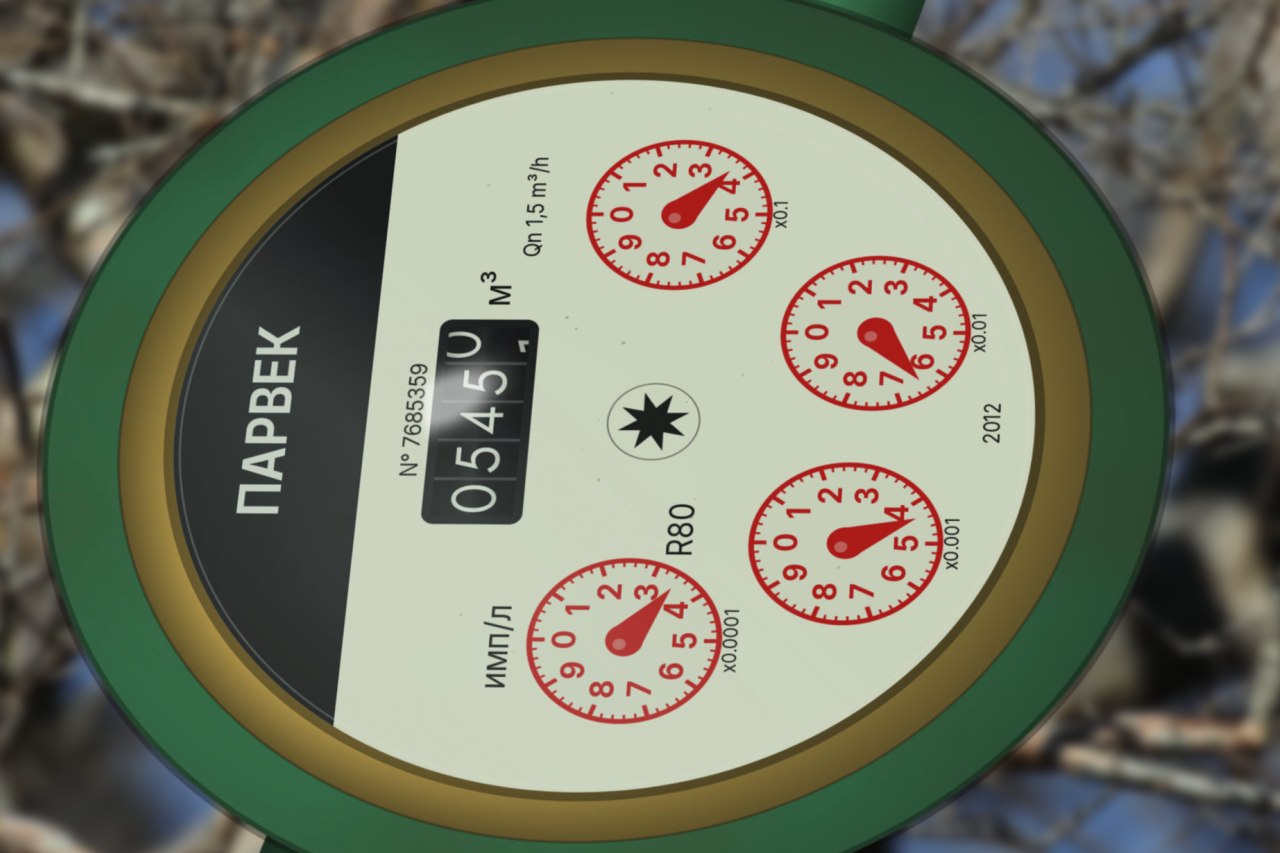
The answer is 5450.3643 m³
